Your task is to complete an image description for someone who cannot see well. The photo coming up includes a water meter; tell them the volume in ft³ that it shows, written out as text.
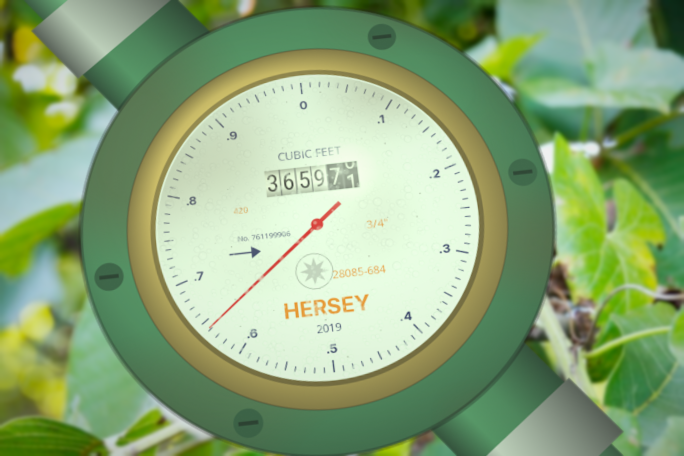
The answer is 365970.64 ft³
